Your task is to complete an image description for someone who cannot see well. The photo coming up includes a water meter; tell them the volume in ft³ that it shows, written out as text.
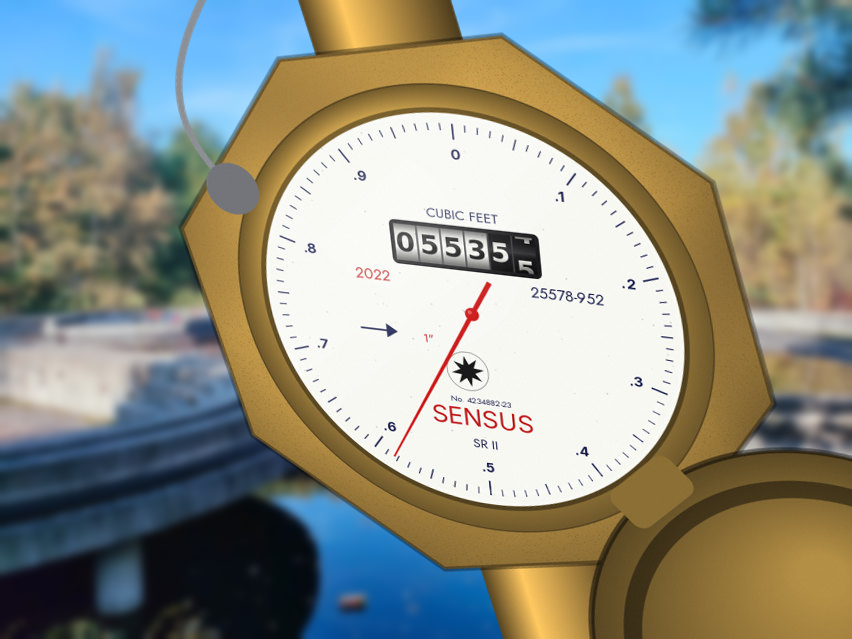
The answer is 55354.58 ft³
